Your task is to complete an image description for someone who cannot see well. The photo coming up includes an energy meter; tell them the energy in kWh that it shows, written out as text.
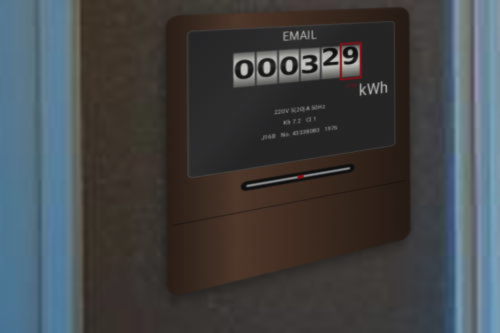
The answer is 32.9 kWh
